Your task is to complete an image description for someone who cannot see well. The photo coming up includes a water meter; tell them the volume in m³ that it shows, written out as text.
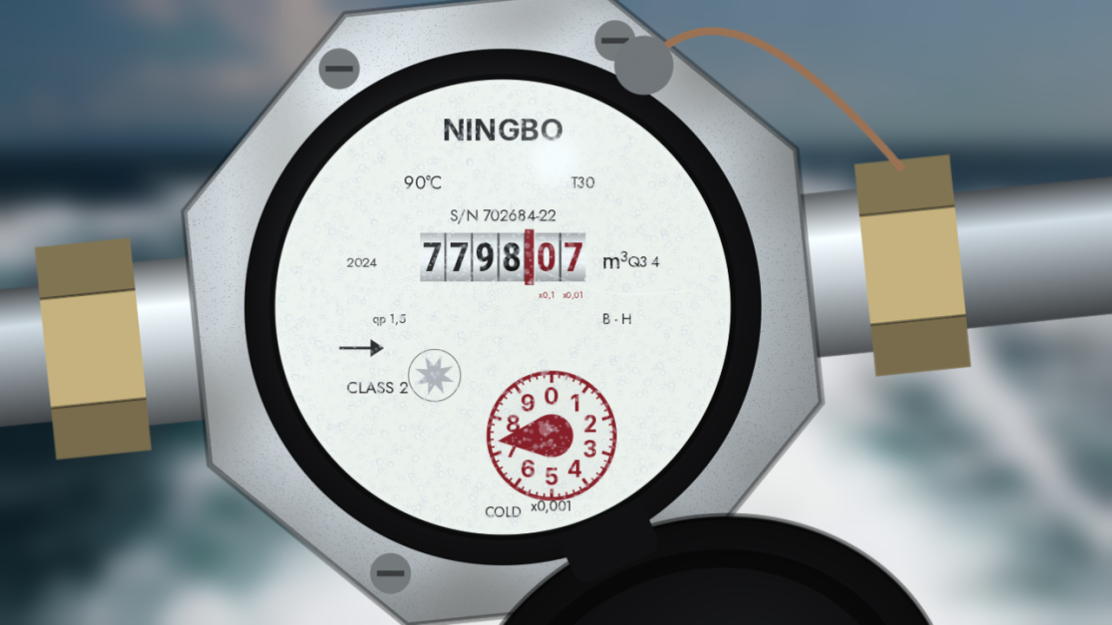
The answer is 7798.077 m³
